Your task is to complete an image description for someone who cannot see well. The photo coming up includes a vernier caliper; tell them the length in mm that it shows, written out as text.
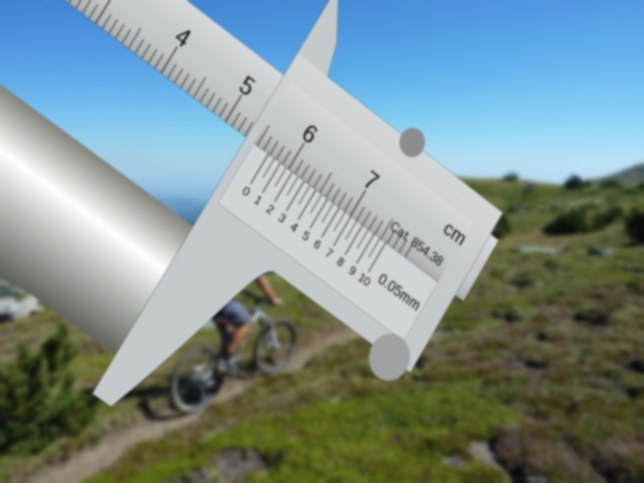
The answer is 56.8 mm
